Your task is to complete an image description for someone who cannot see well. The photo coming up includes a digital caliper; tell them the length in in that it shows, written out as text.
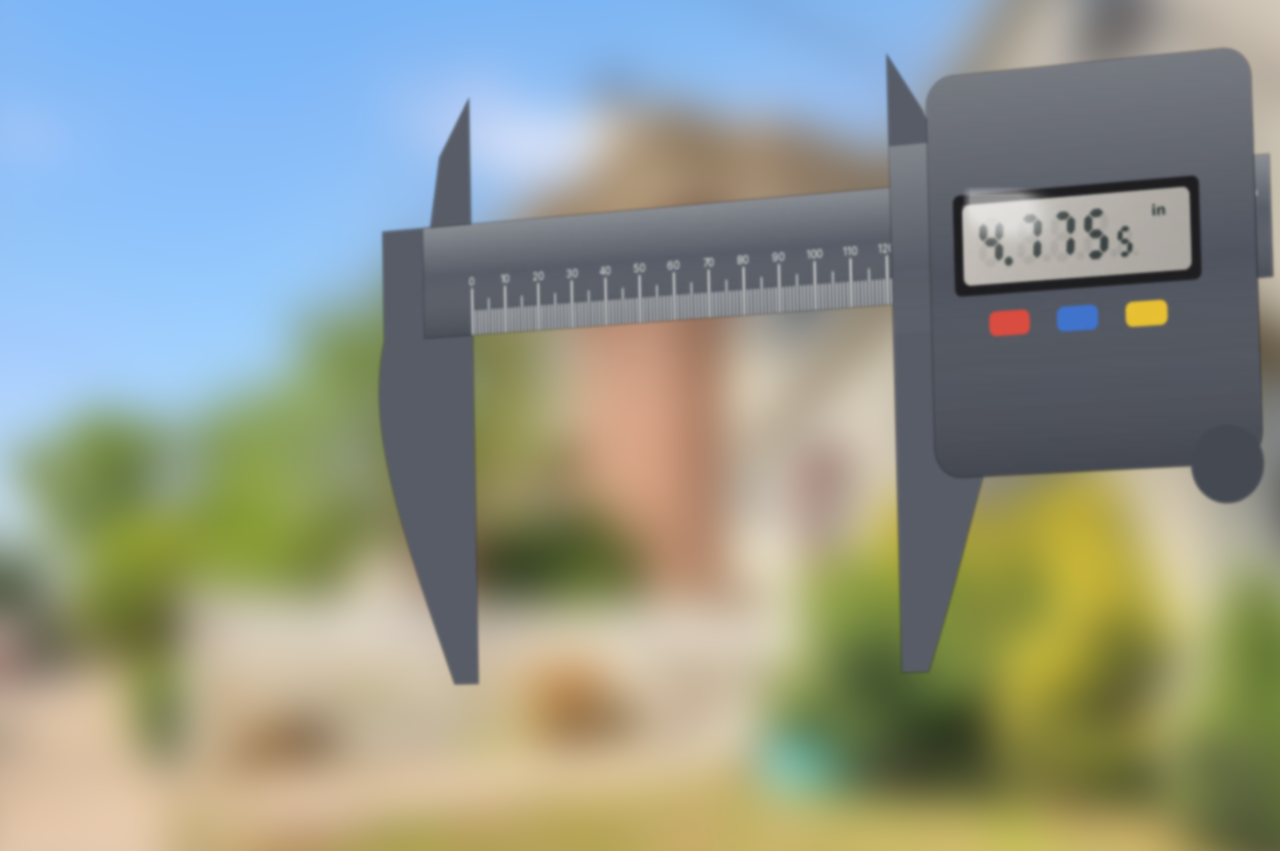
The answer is 4.7755 in
